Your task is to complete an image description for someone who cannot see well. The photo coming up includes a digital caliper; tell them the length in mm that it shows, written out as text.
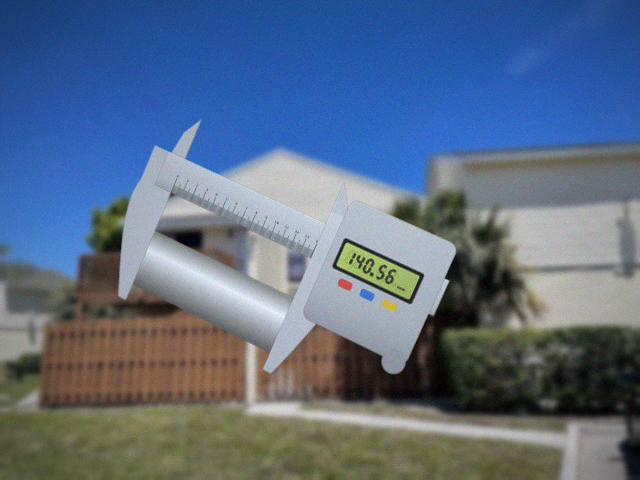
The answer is 140.56 mm
